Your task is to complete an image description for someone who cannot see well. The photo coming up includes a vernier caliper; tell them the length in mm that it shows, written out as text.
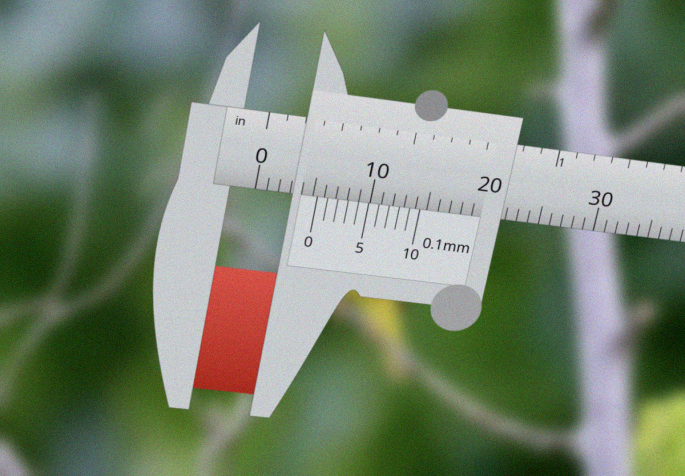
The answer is 5.4 mm
